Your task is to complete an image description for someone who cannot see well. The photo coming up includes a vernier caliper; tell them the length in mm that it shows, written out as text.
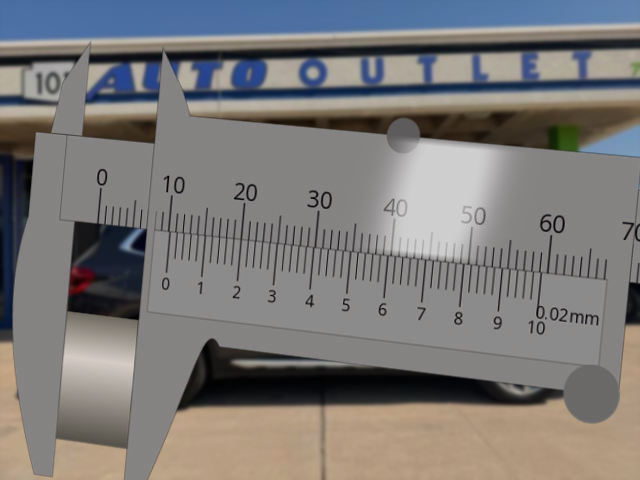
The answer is 10.2 mm
